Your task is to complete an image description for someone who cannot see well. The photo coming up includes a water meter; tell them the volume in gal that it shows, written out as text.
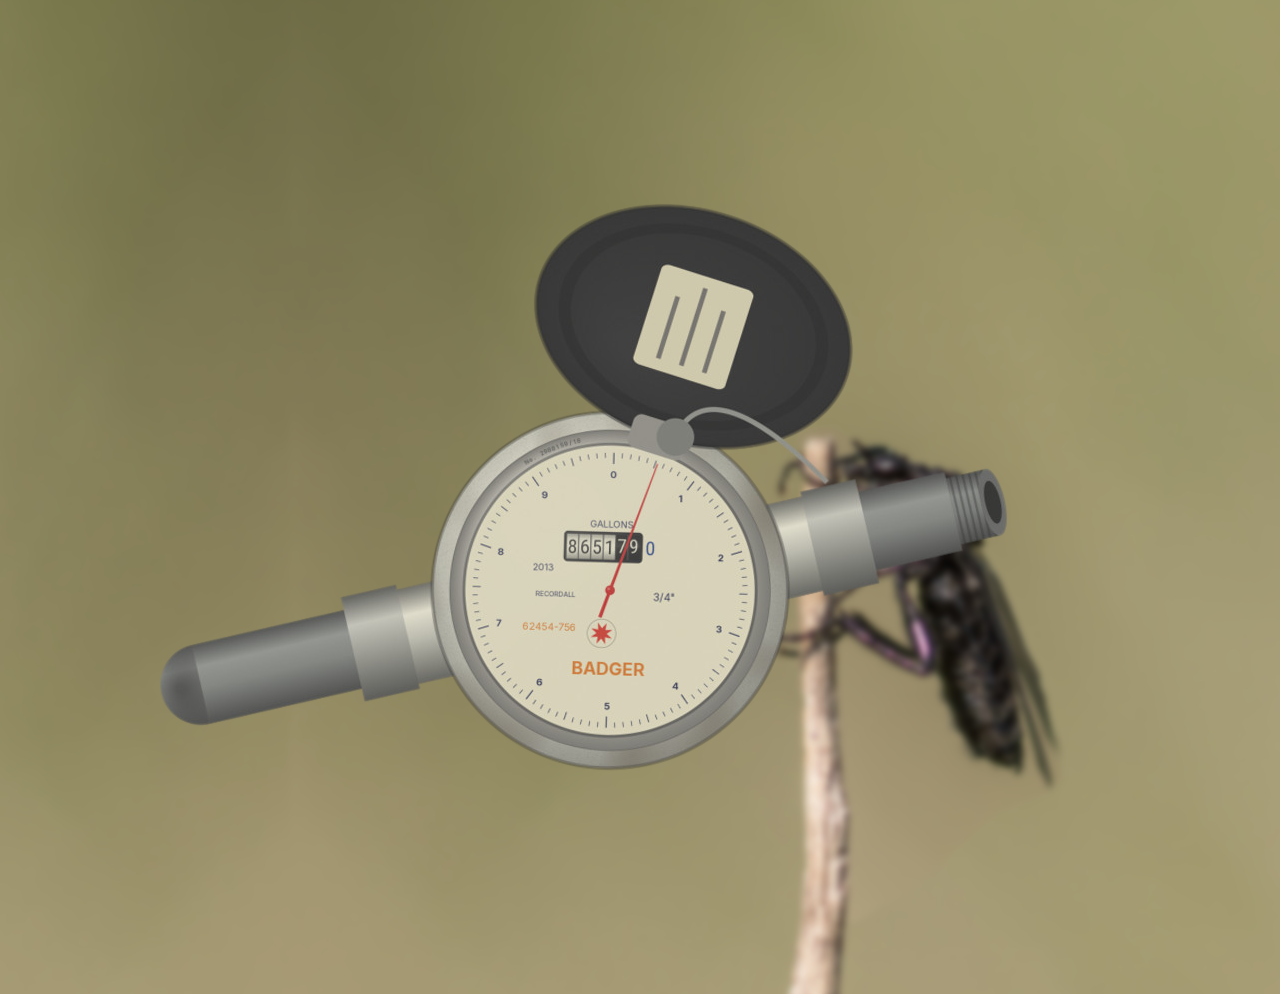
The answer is 8651790.5 gal
